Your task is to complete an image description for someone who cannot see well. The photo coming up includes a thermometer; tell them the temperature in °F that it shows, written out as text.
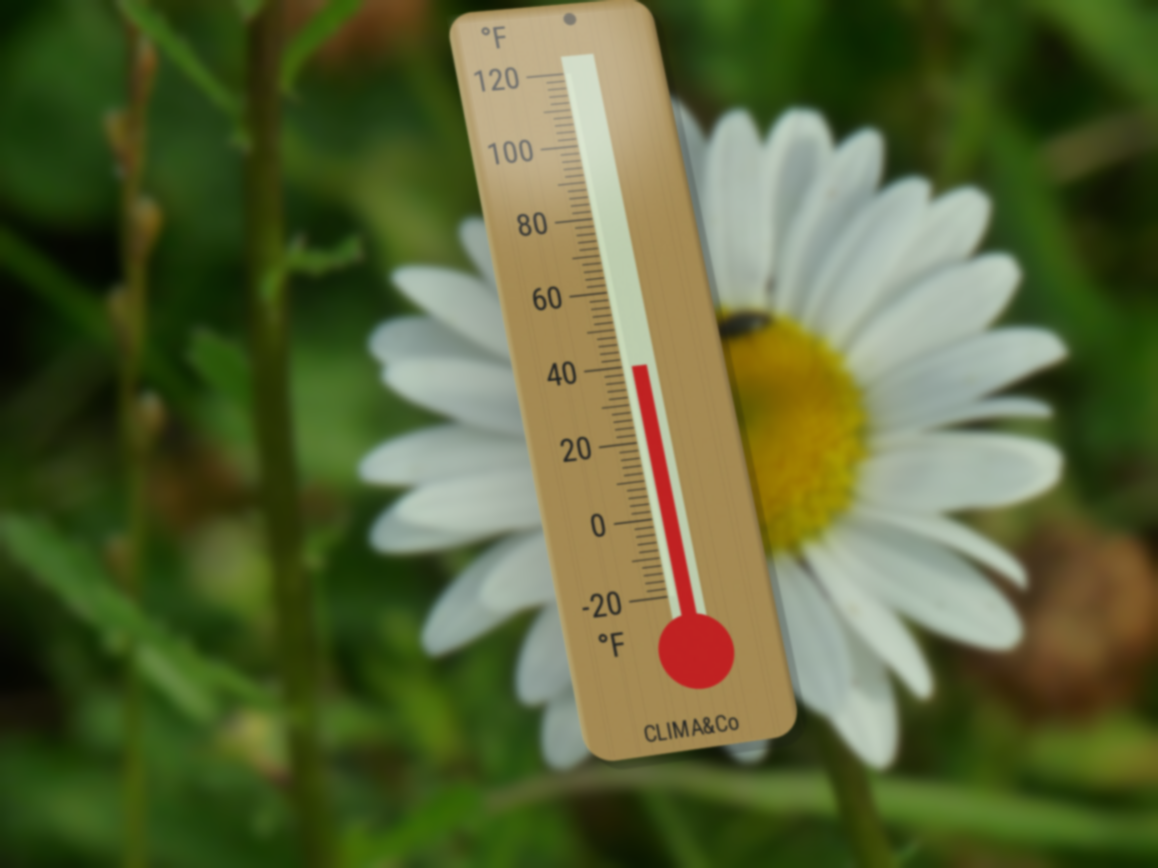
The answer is 40 °F
